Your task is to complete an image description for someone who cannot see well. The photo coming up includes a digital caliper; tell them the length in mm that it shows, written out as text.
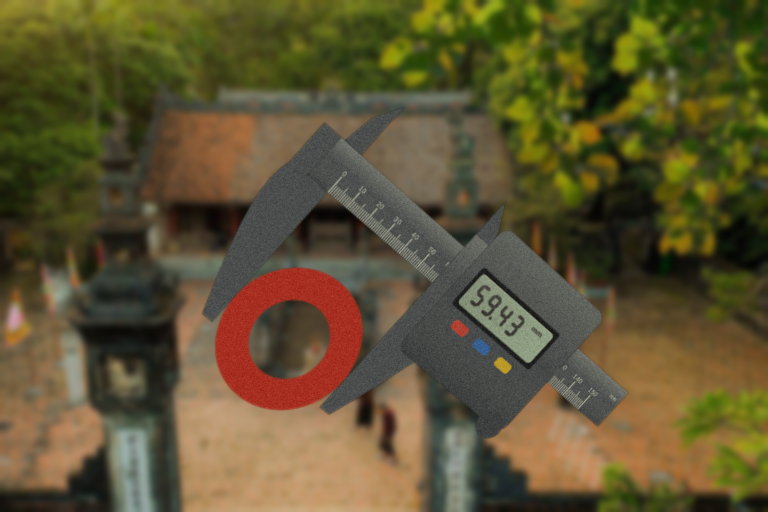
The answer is 59.43 mm
